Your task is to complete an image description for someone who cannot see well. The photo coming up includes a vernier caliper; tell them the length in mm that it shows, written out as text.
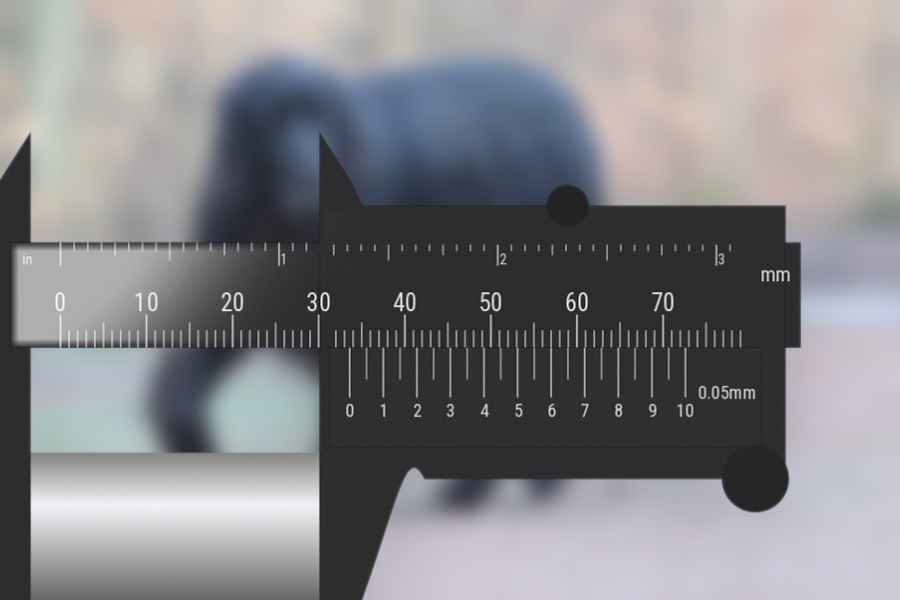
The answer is 33.6 mm
